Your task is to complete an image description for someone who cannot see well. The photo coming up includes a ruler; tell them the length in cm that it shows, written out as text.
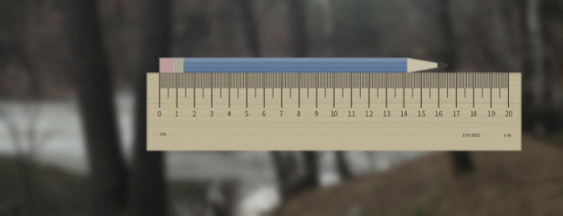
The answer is 16.5 cm
